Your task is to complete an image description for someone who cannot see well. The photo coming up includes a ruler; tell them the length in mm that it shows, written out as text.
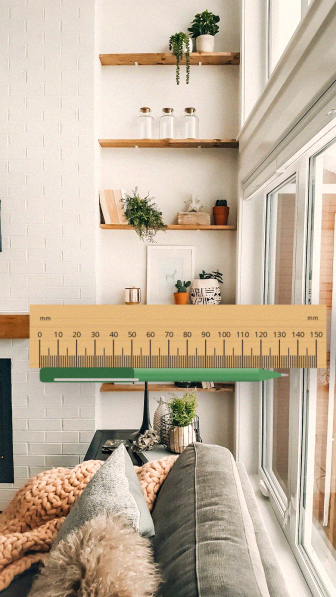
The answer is 135 mm
